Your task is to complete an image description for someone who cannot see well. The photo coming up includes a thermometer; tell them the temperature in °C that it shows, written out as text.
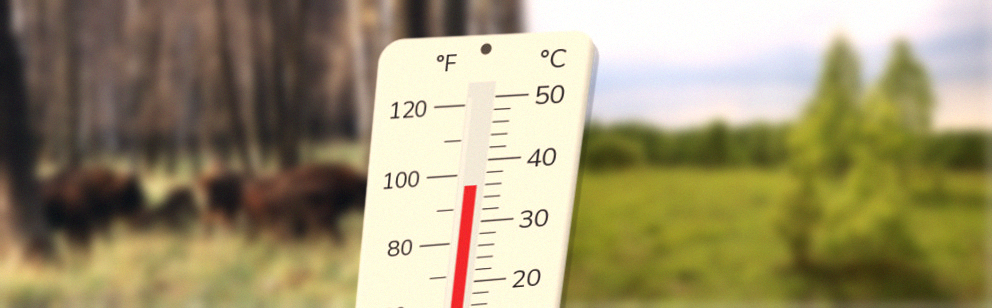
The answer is 36 °C
